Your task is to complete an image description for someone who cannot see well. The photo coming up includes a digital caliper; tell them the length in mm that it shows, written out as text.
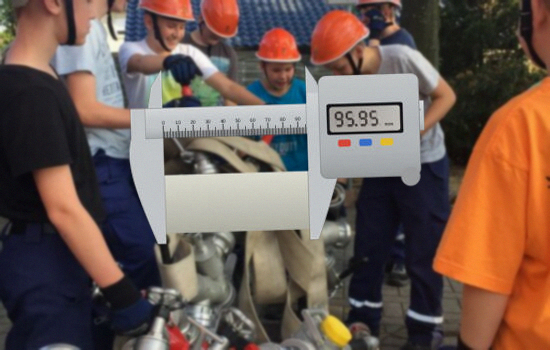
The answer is 95.95 mm
